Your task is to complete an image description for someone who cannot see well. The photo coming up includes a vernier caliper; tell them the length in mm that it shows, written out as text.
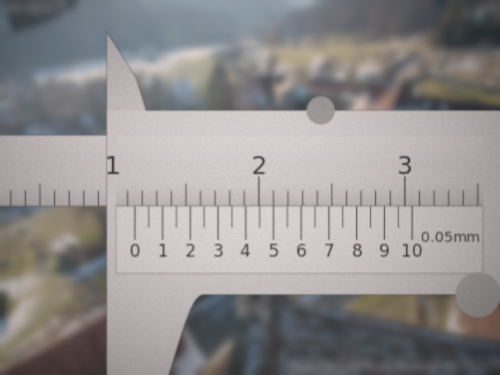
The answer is 11.5 mm
